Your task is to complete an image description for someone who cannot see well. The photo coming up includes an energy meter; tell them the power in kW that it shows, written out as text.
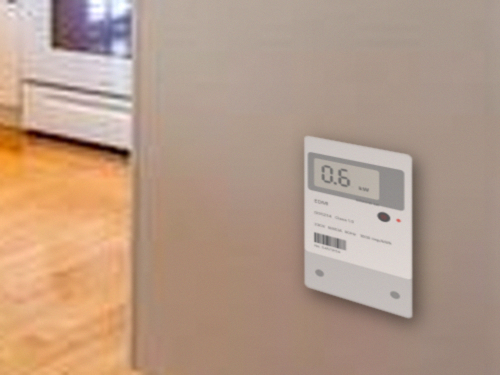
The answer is 0.6 kW
